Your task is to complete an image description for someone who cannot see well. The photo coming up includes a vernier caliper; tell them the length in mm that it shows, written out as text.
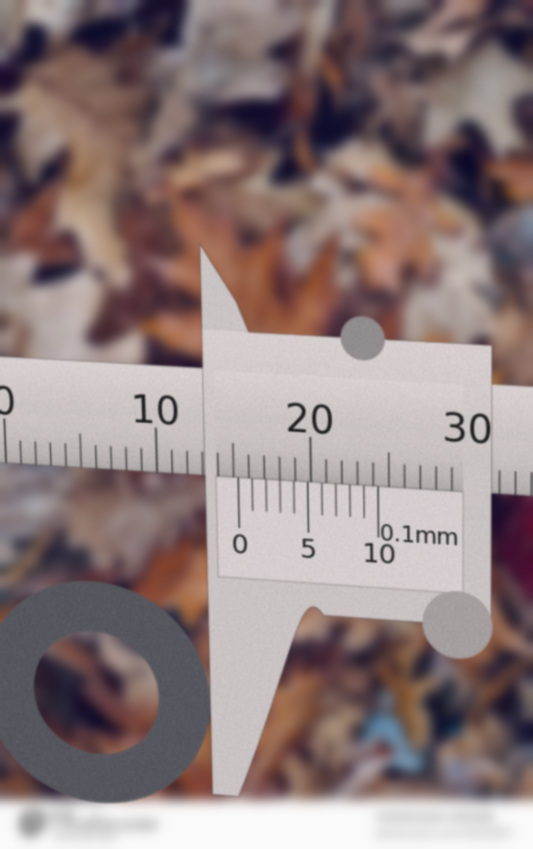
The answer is 15.3 mm
